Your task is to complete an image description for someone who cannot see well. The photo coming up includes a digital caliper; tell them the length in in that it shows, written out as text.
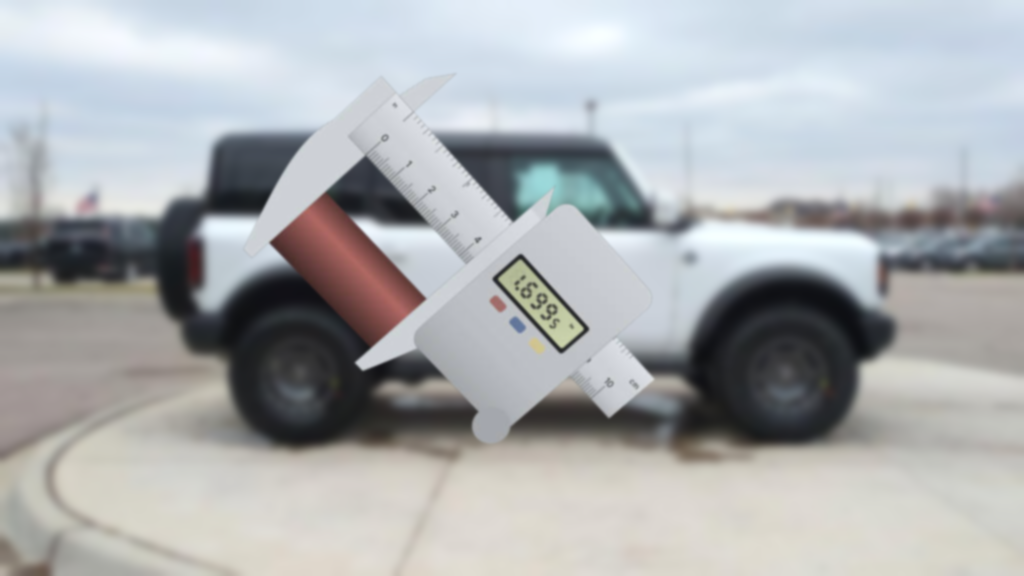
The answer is 1.6995 in
